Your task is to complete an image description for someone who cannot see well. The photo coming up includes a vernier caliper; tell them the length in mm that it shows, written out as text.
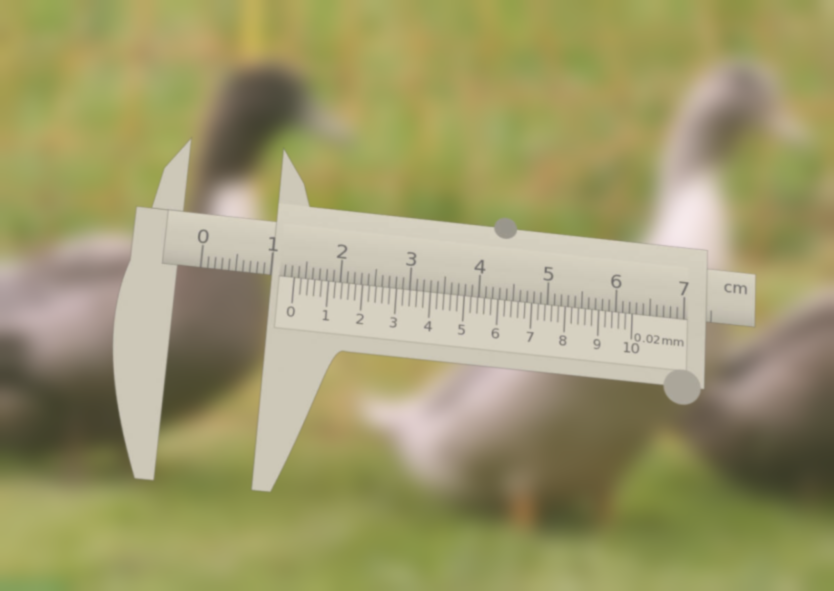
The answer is 13.4 mm
